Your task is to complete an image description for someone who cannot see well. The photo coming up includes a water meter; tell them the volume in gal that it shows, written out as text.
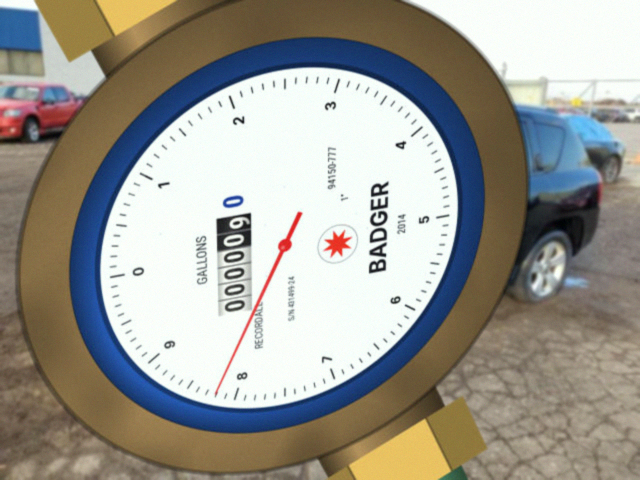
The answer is 88.2 gal
